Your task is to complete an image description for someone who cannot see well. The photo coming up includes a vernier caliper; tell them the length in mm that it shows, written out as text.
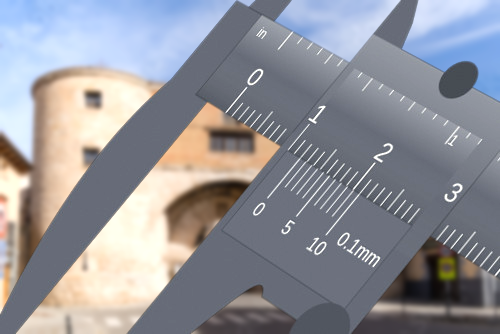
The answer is 12.0 mm
